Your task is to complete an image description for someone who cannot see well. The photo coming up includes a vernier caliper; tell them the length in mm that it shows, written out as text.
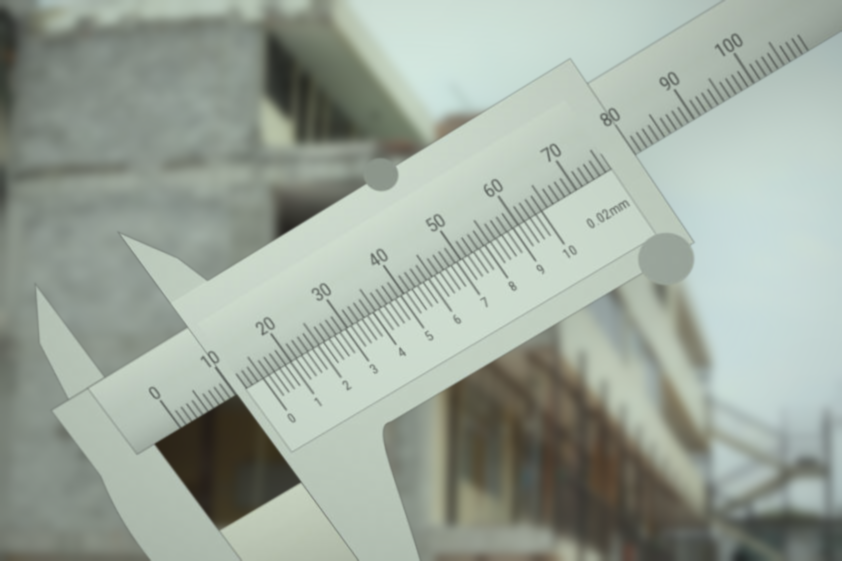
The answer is 15.0 mm
